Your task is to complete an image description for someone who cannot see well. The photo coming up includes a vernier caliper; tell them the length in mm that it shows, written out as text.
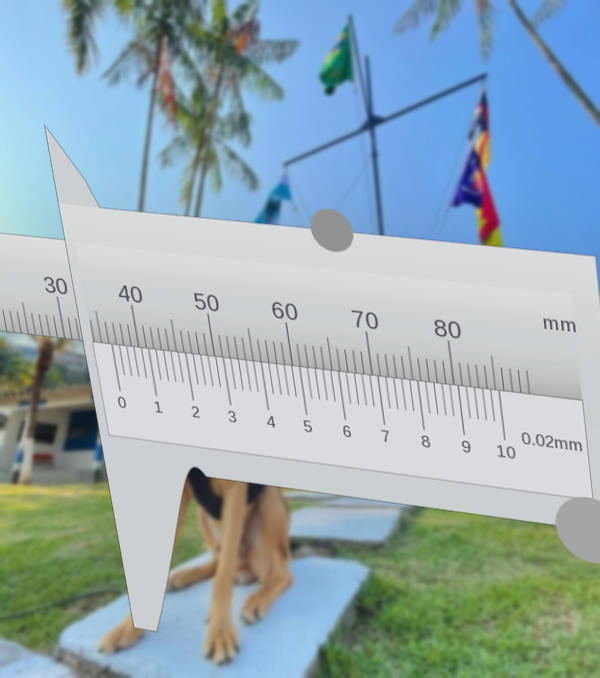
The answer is 36.4 mm
